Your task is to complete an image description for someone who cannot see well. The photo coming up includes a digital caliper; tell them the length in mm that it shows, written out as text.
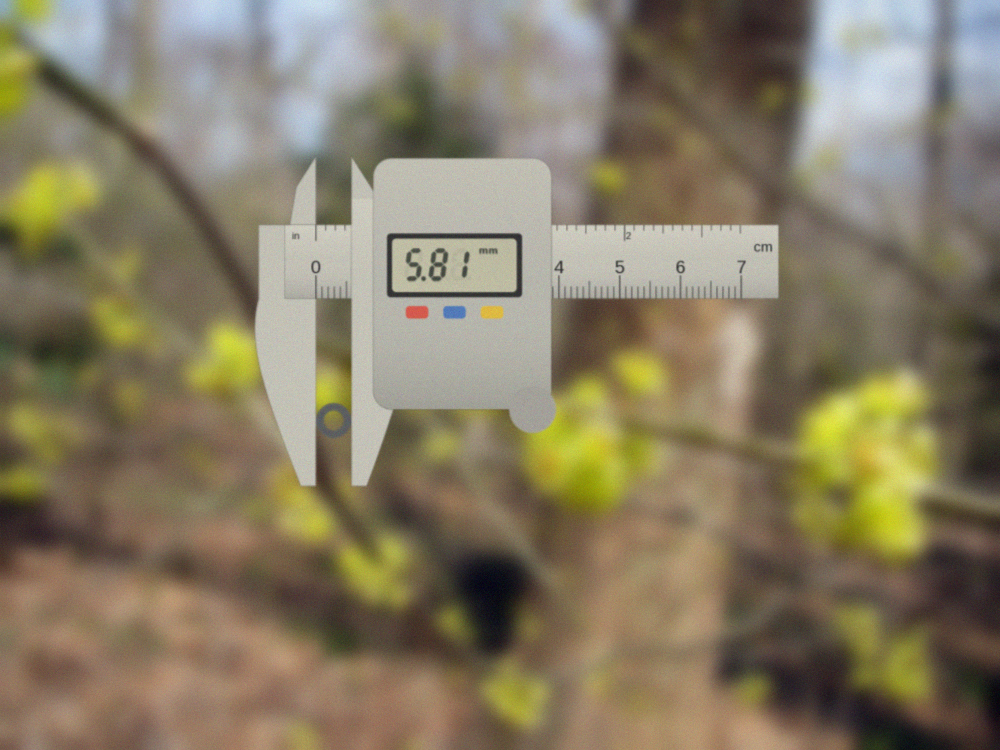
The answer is 5.81 mm
